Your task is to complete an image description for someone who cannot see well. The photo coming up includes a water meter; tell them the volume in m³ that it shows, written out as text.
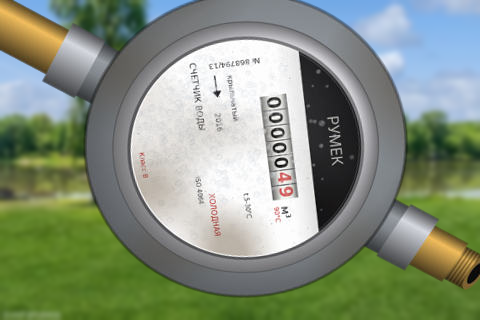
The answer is 0.49 m³
